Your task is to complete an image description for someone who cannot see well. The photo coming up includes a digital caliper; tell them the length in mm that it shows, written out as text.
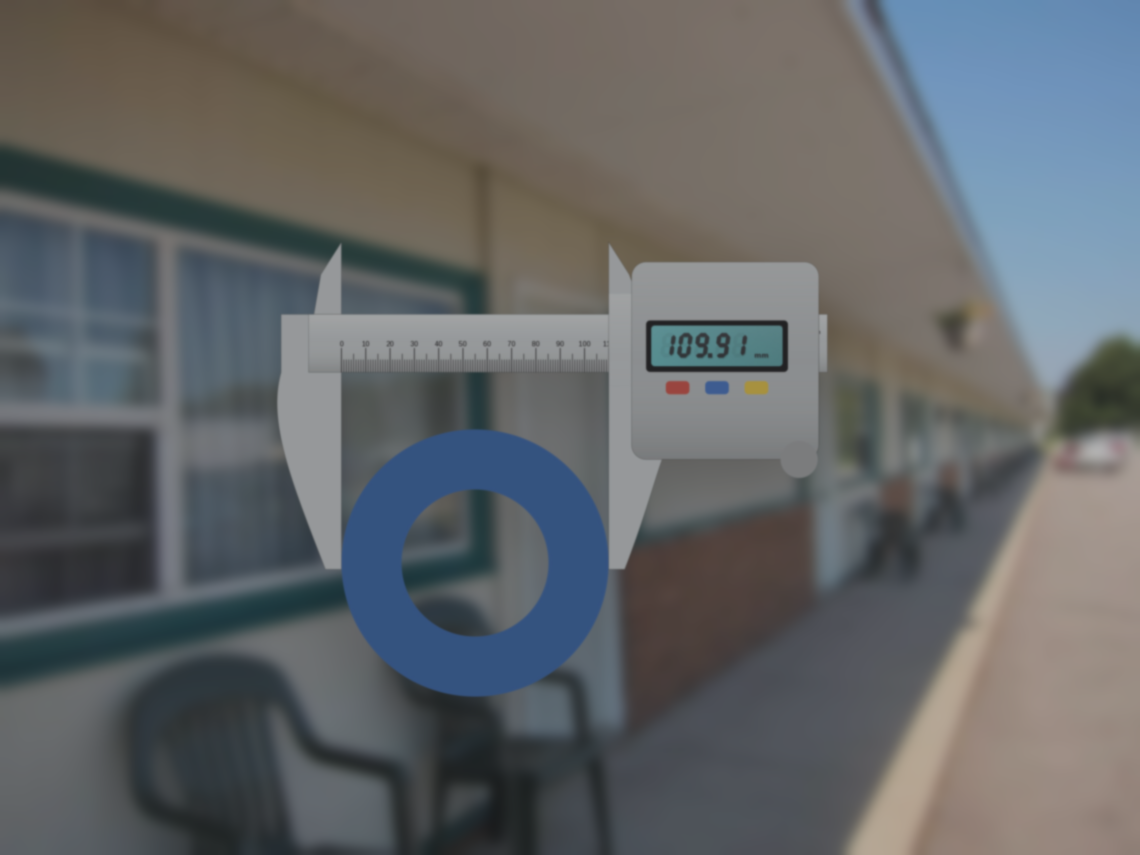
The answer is 109.91 mm
